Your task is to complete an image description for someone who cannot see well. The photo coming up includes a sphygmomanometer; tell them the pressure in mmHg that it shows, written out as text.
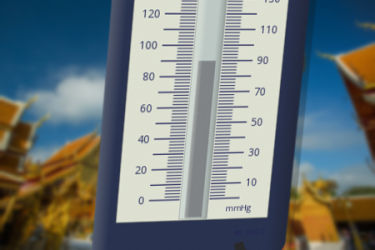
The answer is 90 mmHg
